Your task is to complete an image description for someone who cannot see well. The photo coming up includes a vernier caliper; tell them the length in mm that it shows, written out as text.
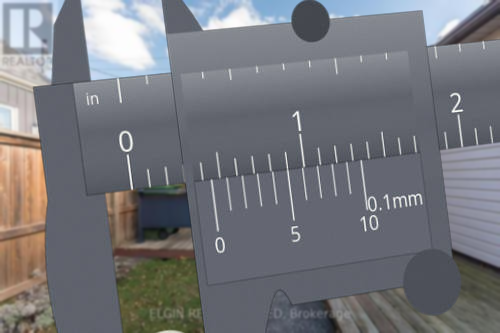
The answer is 4.5 mm
